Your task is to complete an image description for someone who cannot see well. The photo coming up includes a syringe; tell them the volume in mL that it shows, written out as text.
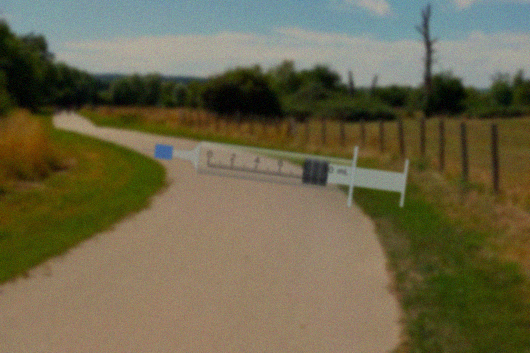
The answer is 8 mL
